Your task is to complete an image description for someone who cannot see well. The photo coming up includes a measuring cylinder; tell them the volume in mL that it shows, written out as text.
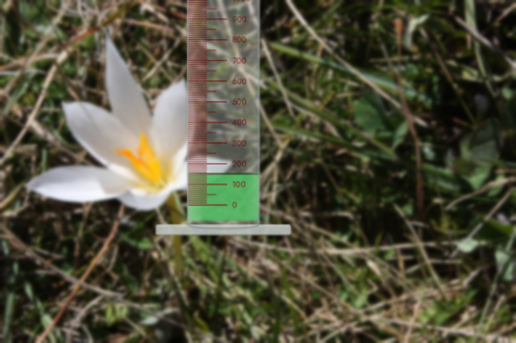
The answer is 150 mL
